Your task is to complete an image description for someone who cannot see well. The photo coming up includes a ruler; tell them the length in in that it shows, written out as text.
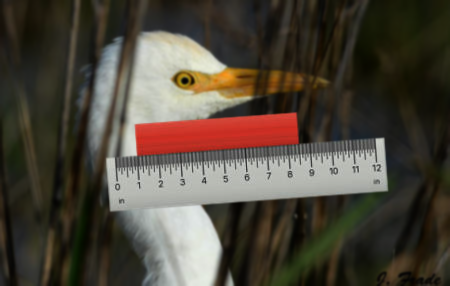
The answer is 7.5 in
